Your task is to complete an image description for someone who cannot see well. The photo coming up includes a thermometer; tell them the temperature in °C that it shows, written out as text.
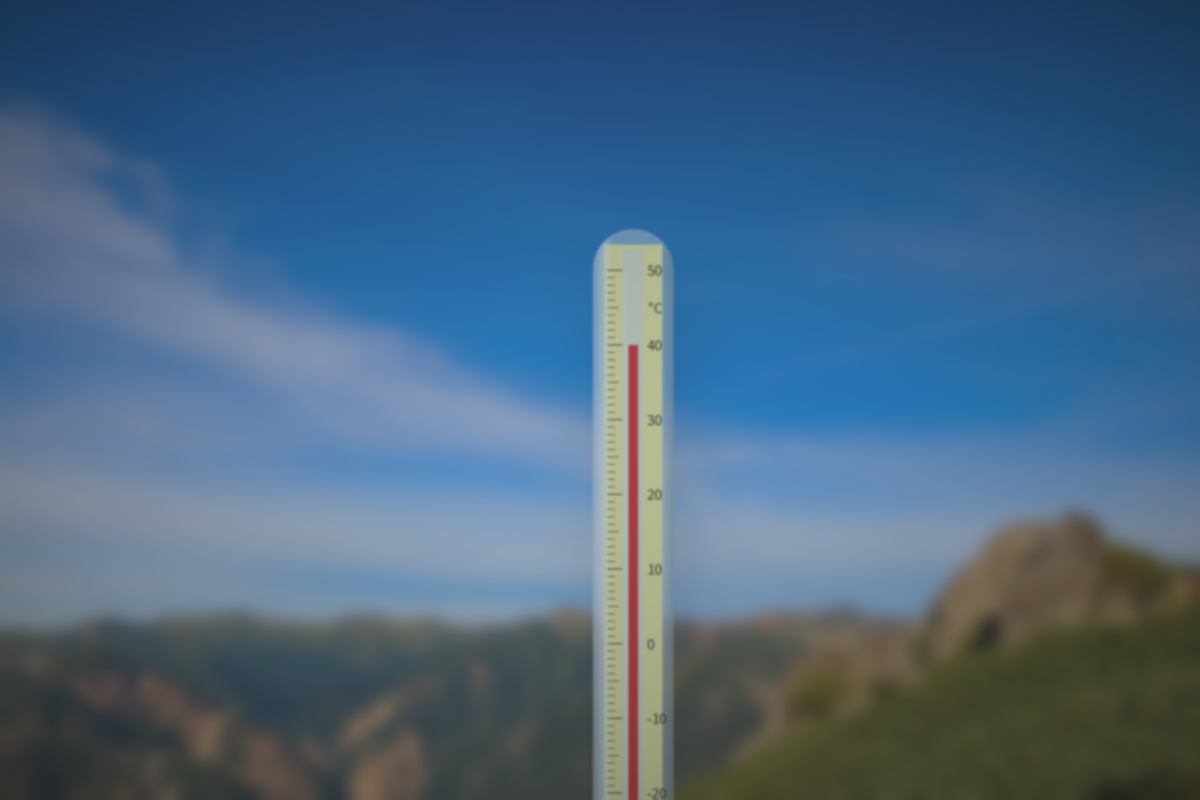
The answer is 40 °C
